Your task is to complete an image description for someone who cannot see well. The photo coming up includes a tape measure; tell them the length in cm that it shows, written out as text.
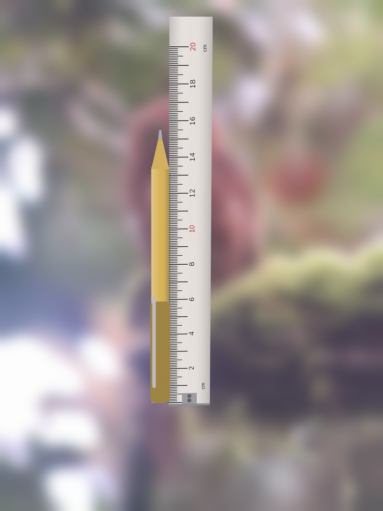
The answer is 15.5 cm
